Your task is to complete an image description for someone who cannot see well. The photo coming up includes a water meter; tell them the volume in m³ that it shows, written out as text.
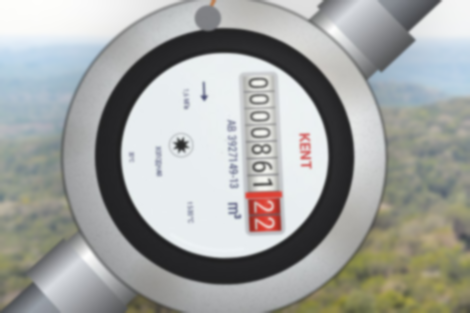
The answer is 861.22 m³
